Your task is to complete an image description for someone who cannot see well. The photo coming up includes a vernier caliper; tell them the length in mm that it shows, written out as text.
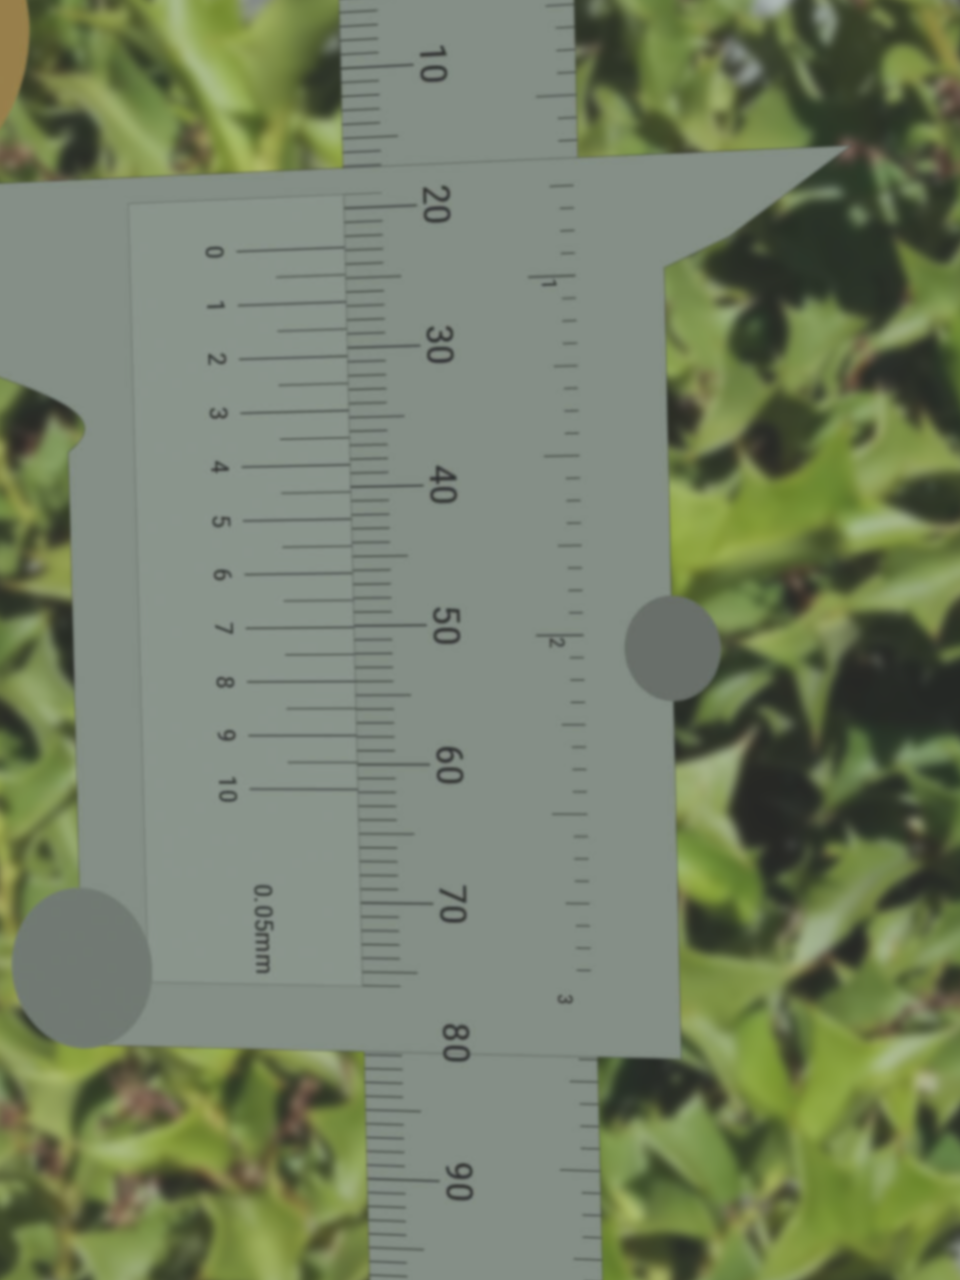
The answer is 22.8 mm
